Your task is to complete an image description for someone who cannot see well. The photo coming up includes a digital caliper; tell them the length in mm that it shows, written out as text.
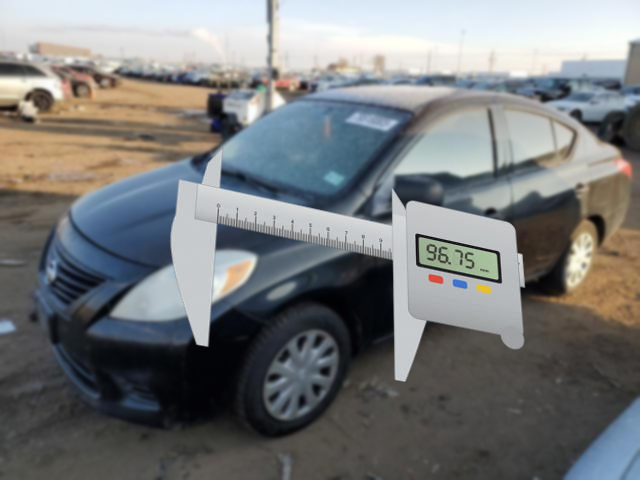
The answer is 96.75 mm
